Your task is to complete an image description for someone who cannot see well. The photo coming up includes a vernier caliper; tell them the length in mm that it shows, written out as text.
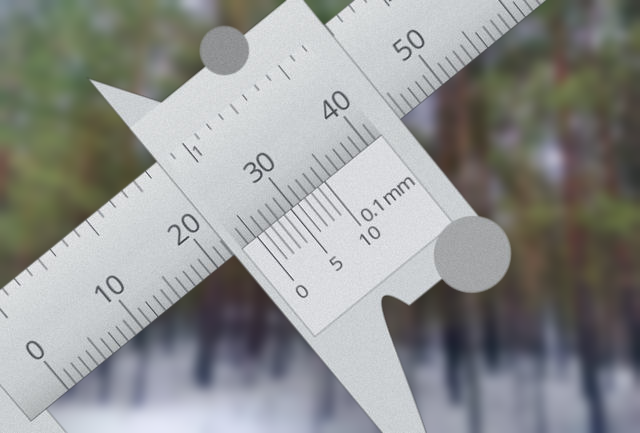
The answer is 25.2 mm
